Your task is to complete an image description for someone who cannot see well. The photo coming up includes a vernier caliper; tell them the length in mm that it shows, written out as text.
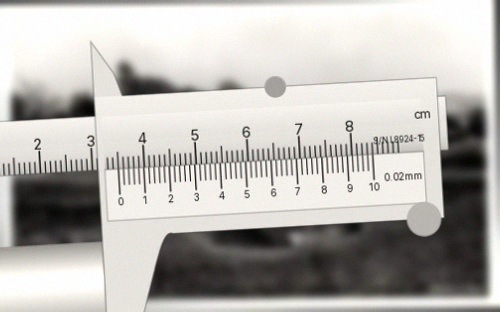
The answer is 35.0 mm
